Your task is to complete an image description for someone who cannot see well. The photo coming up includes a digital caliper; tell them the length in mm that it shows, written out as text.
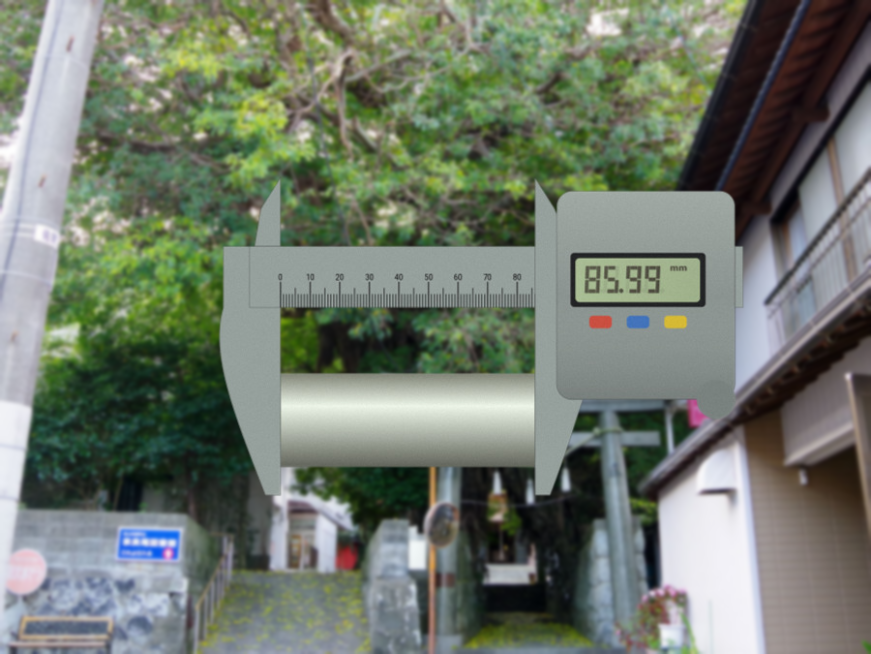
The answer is 85.99 mm
